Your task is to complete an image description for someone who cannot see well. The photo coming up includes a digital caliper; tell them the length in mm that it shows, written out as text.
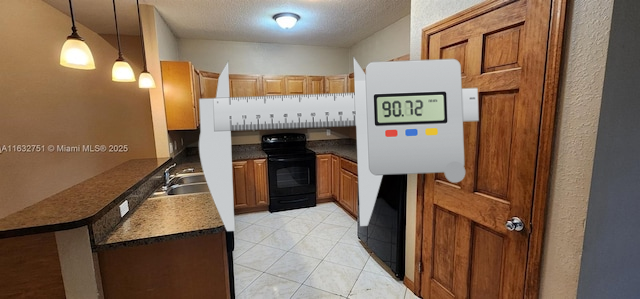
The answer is 90.72 mm
